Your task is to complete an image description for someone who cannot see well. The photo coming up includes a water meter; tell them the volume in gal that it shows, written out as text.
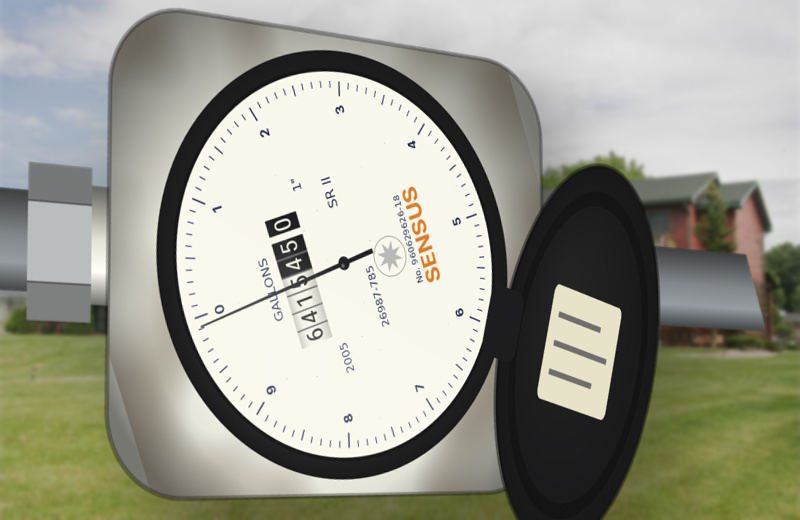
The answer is 6415449.9 gal
